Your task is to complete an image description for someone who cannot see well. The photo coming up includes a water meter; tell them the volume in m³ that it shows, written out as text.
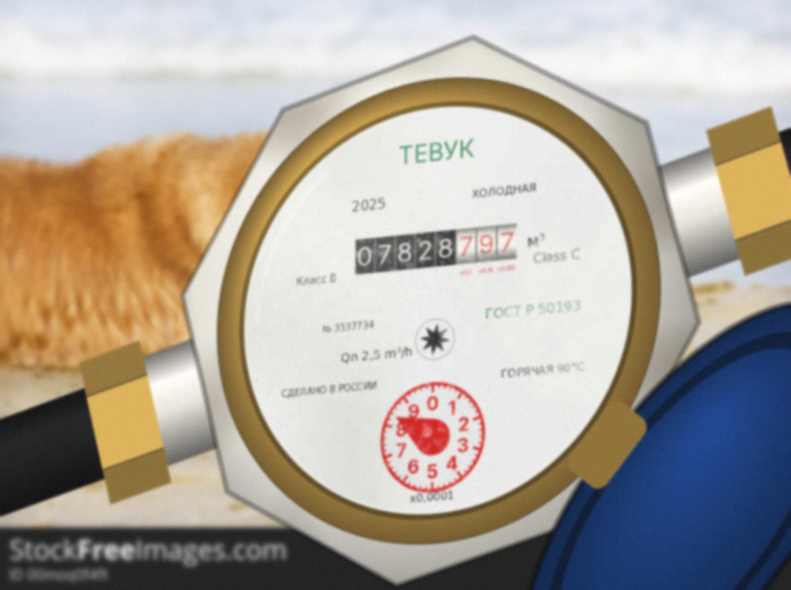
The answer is 7828.7978 m³
